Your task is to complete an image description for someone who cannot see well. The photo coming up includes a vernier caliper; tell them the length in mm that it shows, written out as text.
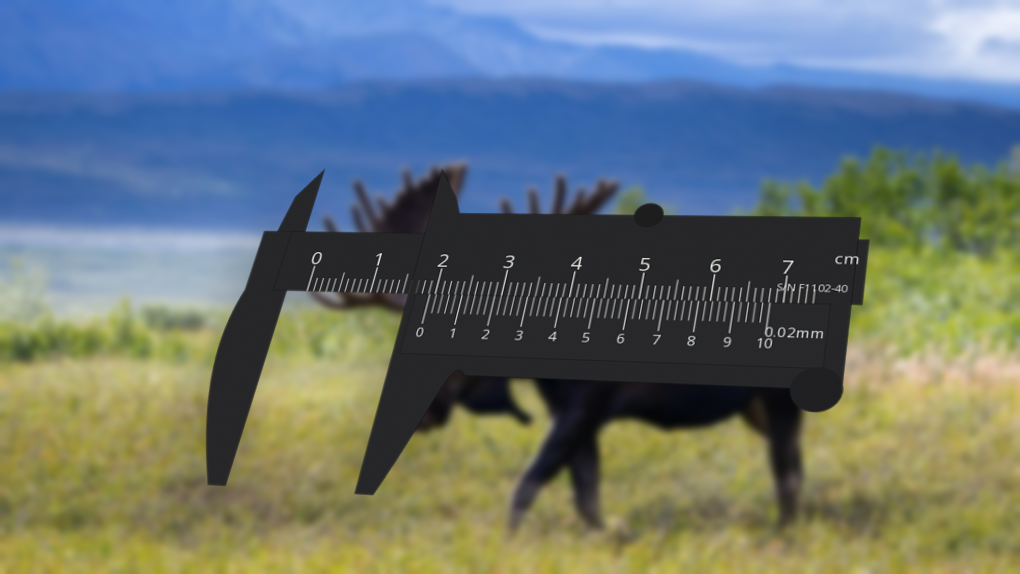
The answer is 19.2 mm
